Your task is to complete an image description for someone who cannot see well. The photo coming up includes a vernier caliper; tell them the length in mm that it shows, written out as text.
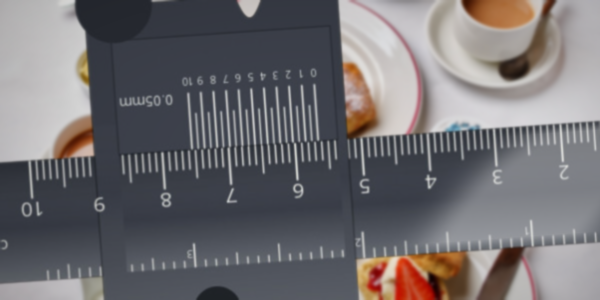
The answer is 56.5 mm
